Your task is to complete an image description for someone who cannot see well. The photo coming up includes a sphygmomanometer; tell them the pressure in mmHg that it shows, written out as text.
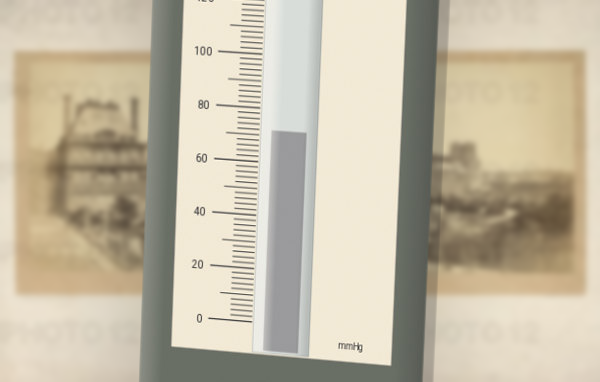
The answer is 72 mmHg
